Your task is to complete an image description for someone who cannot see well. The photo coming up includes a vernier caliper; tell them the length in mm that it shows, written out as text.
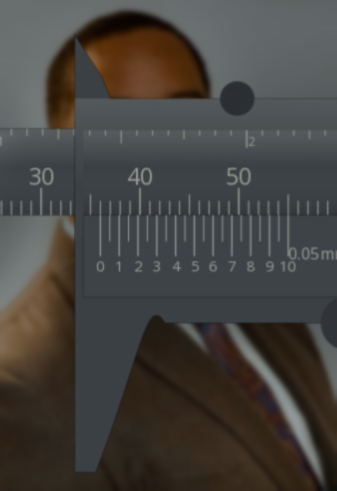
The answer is 36.0 mm
